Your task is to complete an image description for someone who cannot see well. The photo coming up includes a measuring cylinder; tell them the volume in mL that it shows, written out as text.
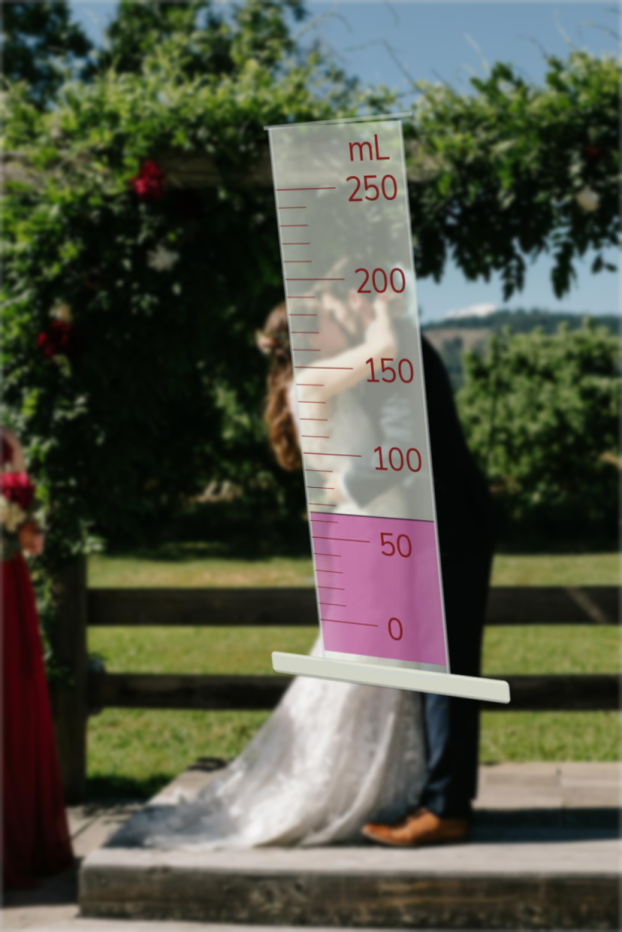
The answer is 65 mL
